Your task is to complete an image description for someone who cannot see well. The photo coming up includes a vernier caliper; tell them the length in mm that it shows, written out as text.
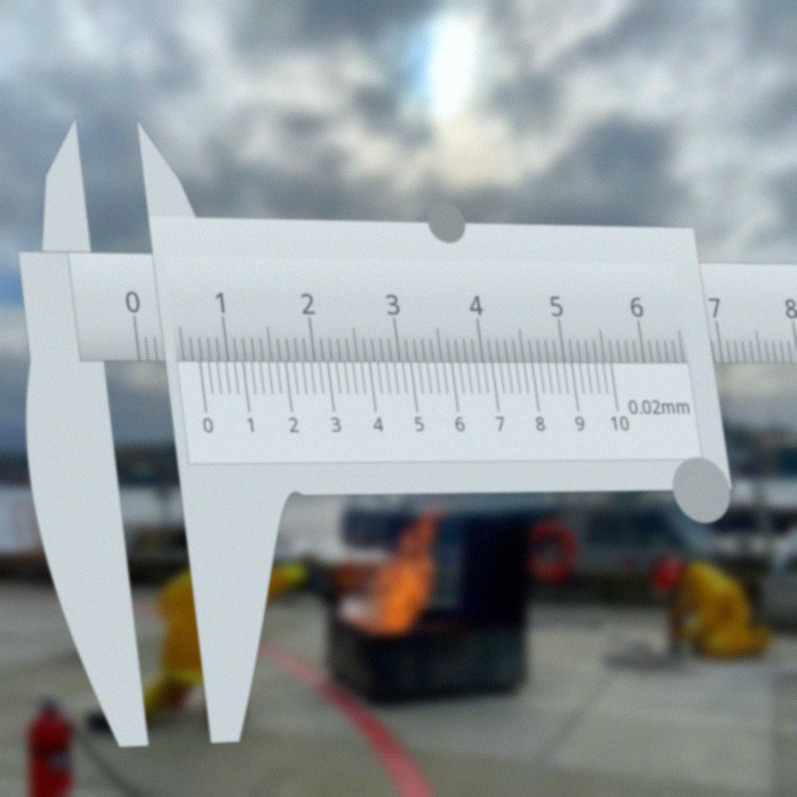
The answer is 6.8 mm
